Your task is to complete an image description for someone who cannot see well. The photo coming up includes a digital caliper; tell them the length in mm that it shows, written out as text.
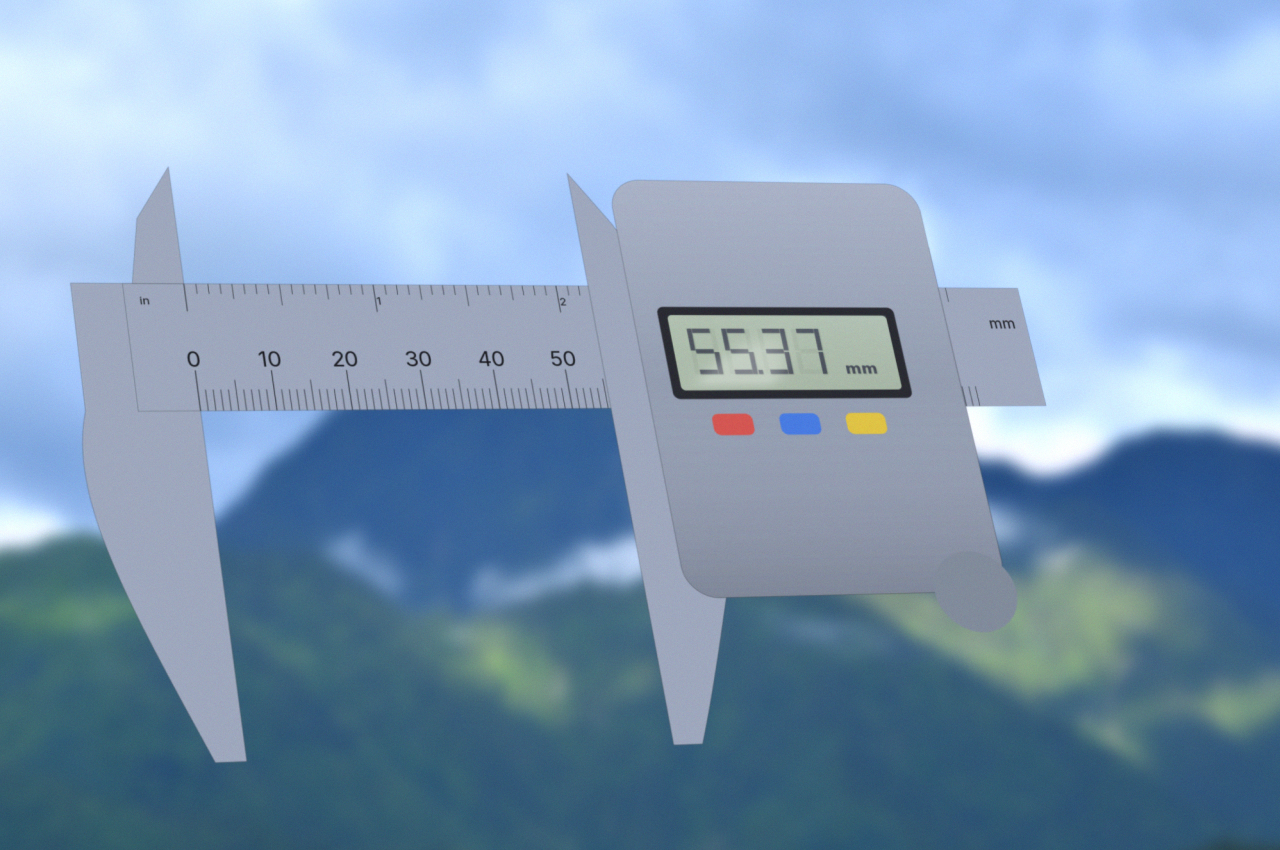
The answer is 55.37 mm
